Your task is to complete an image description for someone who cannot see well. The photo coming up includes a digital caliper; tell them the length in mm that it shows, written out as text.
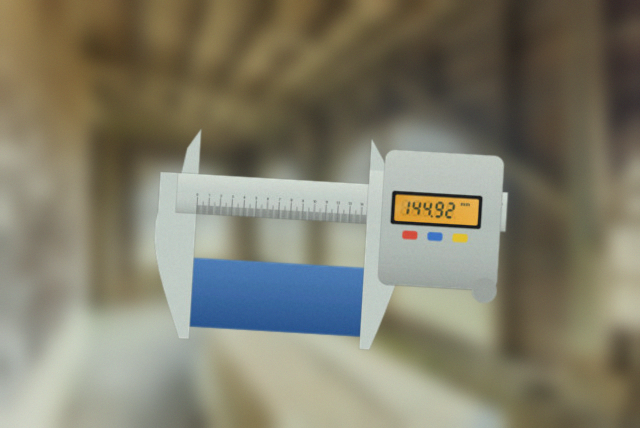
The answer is 144.92 mm
